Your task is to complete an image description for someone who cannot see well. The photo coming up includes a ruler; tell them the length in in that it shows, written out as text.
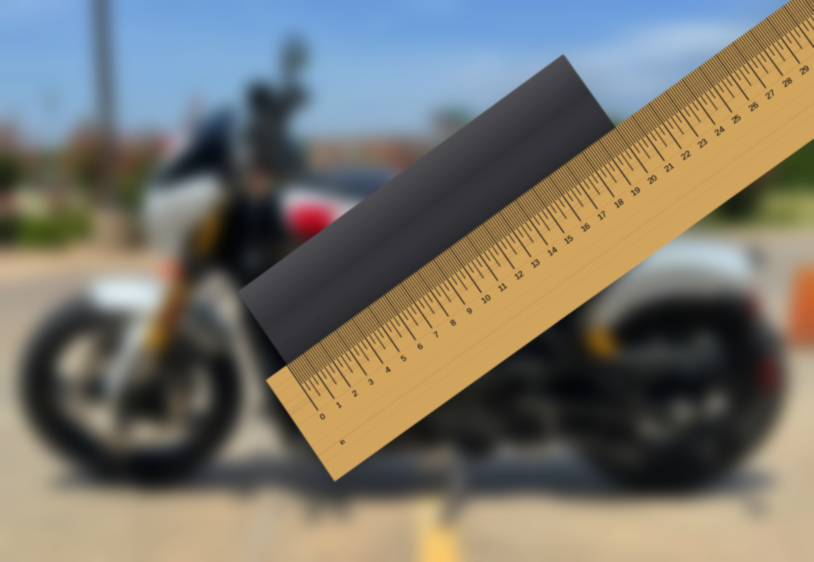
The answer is 20 in
